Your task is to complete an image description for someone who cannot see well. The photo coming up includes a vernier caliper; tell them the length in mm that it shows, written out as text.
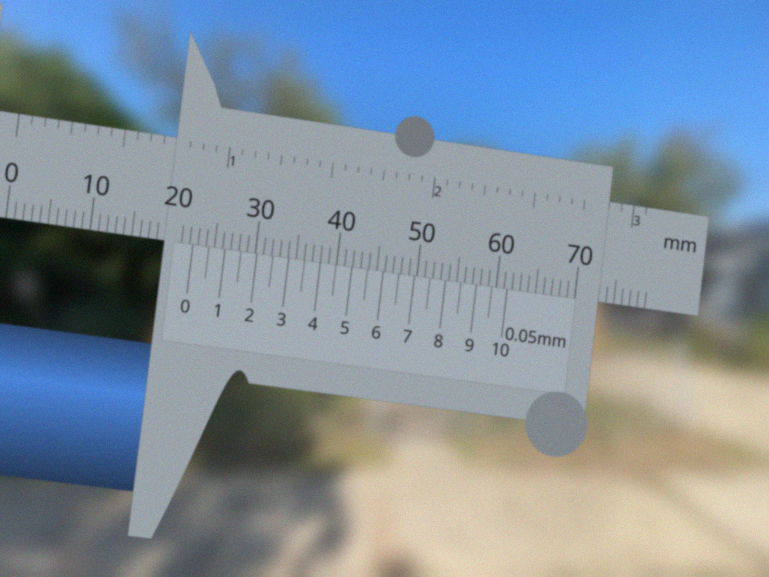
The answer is 22.4 mm
